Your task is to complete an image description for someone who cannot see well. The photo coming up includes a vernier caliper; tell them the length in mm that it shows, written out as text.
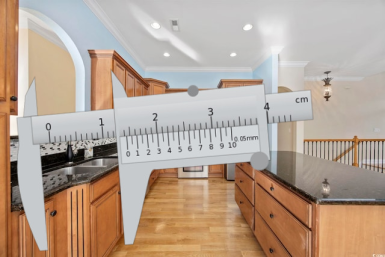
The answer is 14.4 mm
